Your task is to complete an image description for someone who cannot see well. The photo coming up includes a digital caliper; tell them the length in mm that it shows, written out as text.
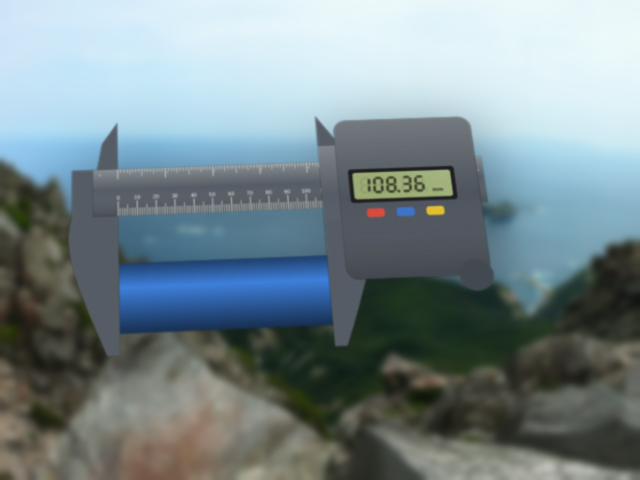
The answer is 108.36 mm
